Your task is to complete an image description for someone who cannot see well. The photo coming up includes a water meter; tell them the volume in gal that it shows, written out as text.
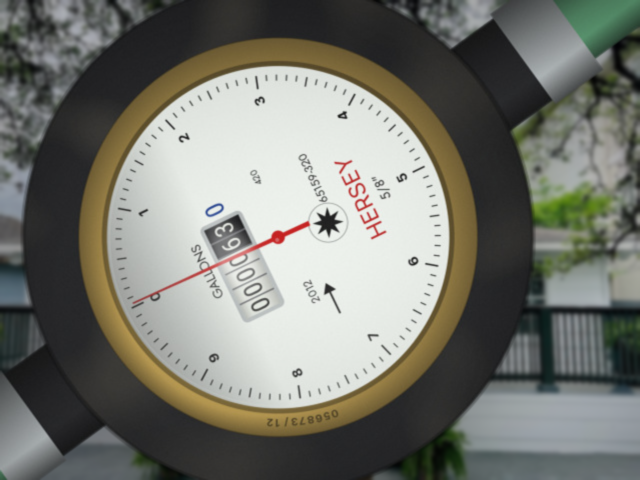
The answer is 630.0 gal
